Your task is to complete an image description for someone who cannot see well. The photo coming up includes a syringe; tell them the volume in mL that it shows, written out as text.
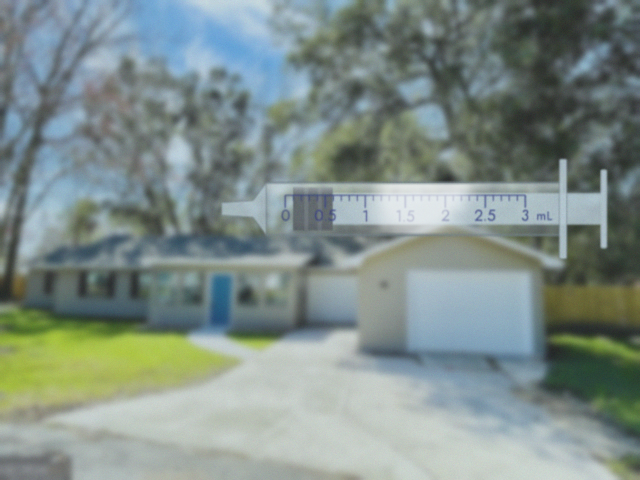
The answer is 0.1 mL
